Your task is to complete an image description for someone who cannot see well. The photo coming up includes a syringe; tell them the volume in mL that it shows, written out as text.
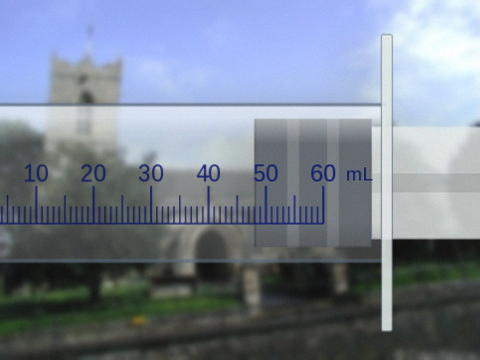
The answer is 48 mL
